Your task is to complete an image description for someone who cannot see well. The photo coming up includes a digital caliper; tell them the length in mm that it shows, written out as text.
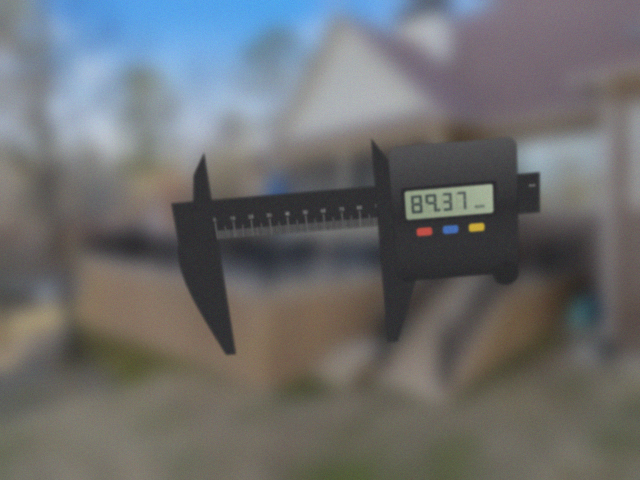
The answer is 89.37 mm
